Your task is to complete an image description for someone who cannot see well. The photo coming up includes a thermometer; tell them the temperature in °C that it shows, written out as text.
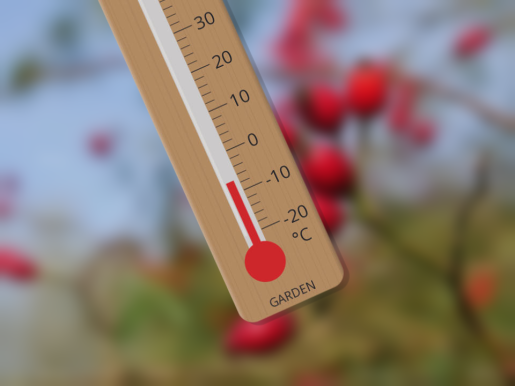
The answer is -7 °C
